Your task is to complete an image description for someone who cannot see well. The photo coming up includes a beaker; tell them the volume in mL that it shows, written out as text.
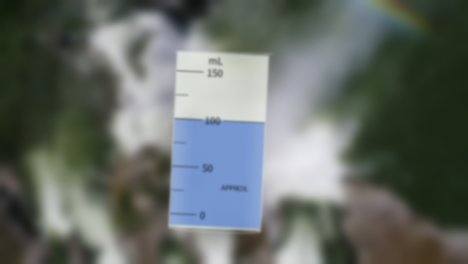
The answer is 100 mL
